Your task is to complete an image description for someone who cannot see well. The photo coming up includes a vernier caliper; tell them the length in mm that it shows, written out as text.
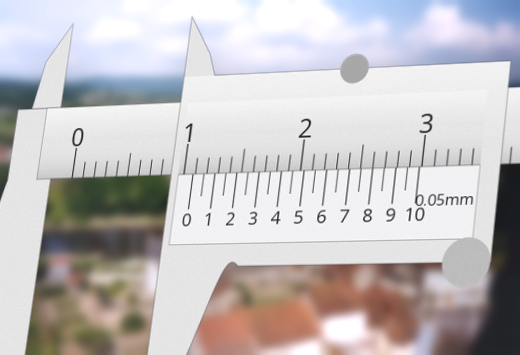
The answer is 10.8 mm
